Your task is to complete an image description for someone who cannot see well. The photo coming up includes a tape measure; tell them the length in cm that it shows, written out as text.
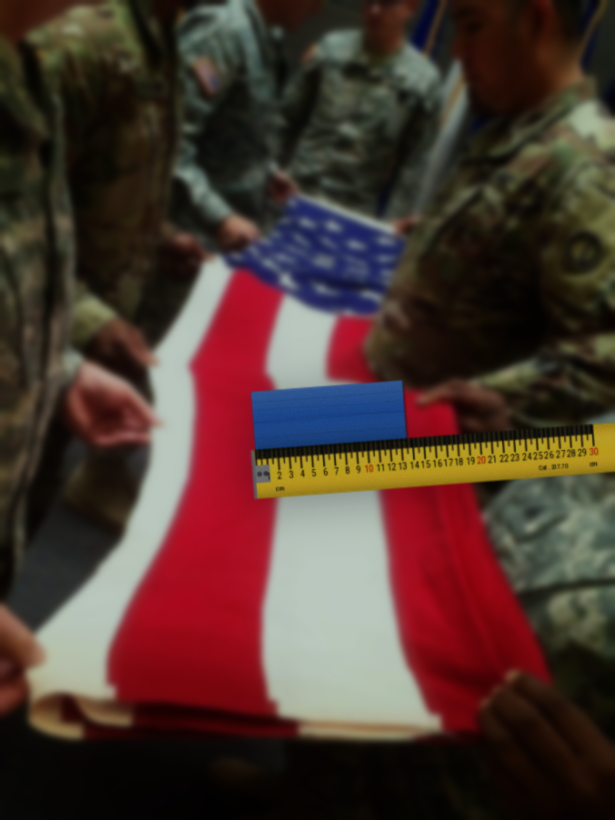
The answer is 13.5 cm
